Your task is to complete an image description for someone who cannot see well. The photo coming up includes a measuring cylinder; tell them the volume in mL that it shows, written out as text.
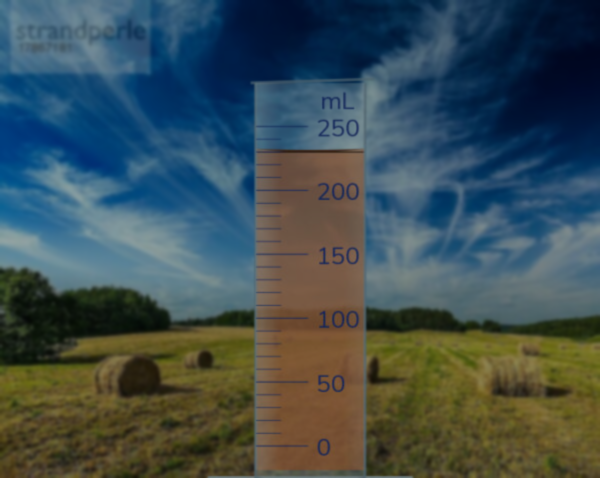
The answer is 230 mL
